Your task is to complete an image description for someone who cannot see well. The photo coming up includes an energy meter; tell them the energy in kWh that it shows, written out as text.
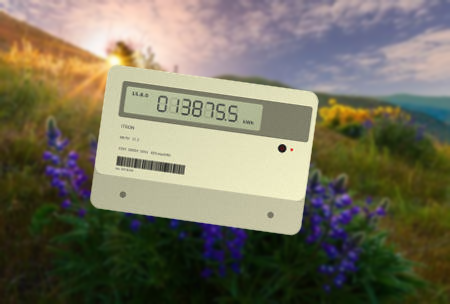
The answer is 13875.5 kWh
